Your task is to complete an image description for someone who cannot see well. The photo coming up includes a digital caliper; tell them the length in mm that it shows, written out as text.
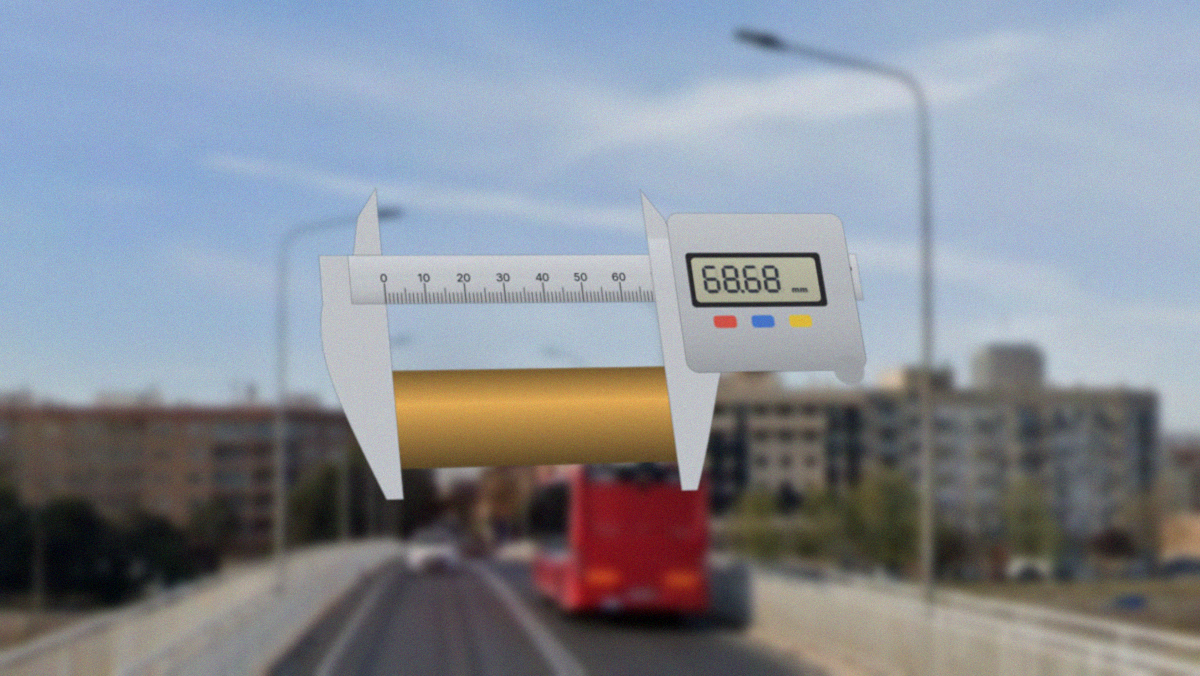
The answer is 68.68 mm
